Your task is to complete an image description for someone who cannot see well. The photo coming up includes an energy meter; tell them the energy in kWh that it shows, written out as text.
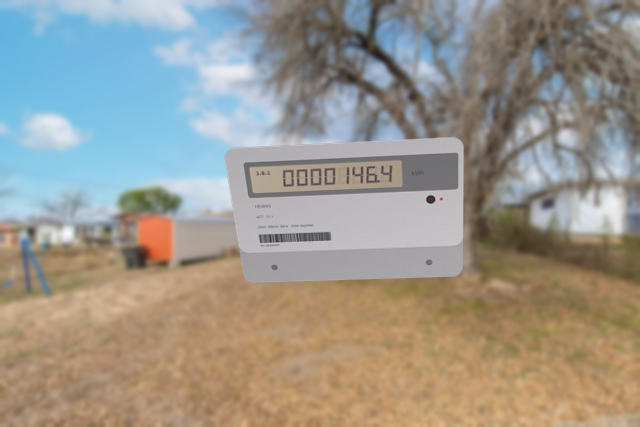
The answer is 146.4 kWh
